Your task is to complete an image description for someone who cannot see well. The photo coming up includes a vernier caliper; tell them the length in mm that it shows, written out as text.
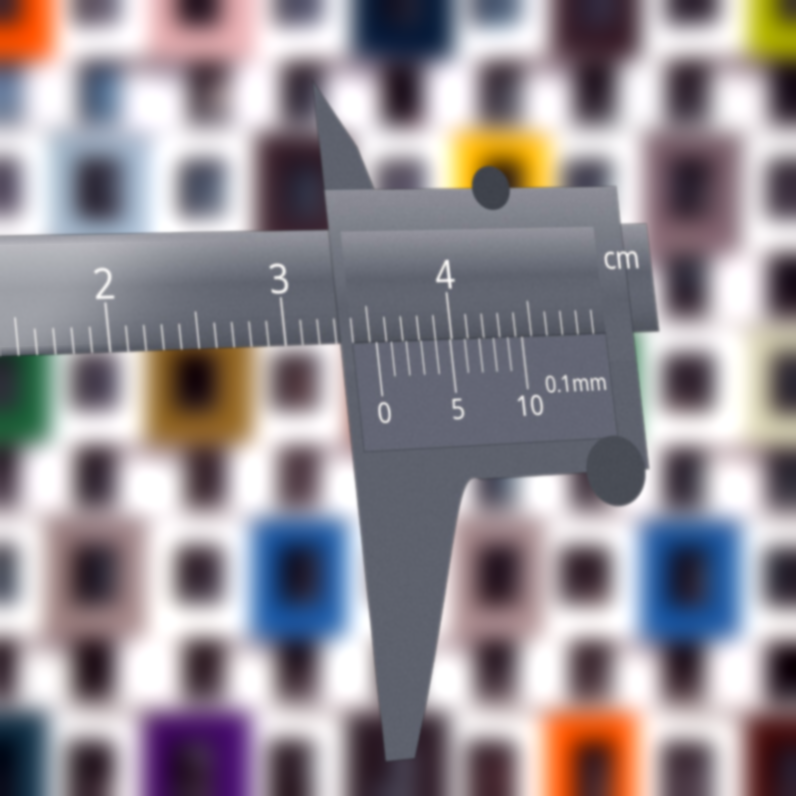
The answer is 35.4 mm
